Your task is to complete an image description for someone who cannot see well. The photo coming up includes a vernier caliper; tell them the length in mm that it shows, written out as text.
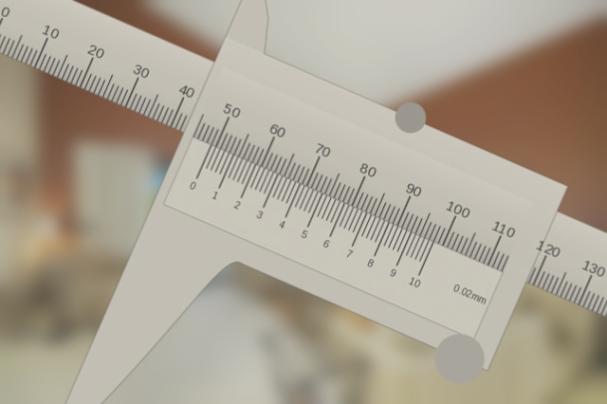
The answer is 49.0 mm
